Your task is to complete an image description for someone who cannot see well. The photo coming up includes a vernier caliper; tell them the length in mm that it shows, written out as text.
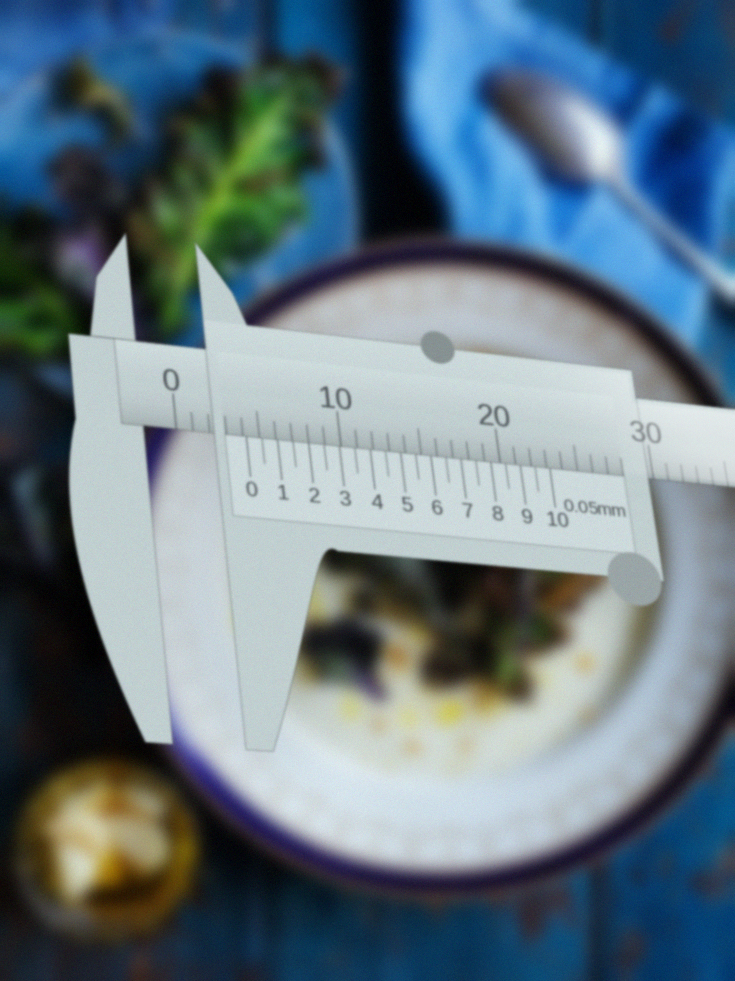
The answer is 4.2 mm
